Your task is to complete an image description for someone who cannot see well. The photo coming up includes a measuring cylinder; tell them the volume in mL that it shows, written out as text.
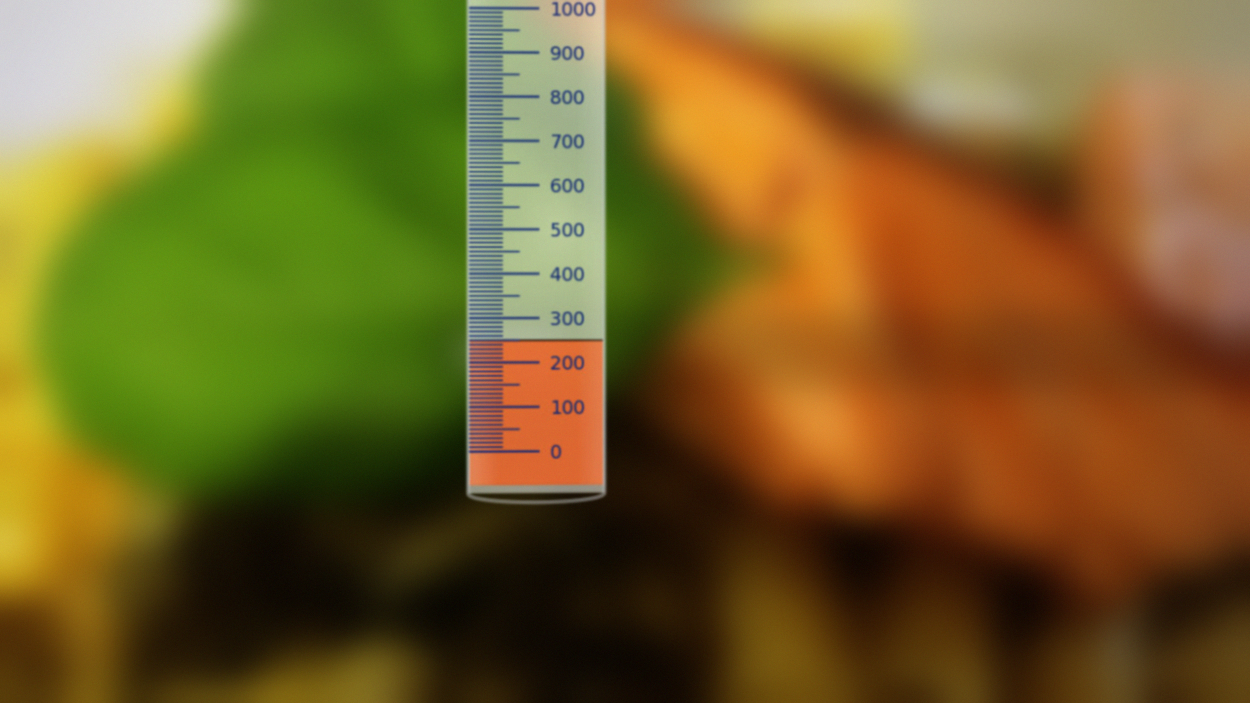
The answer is 250 mL
